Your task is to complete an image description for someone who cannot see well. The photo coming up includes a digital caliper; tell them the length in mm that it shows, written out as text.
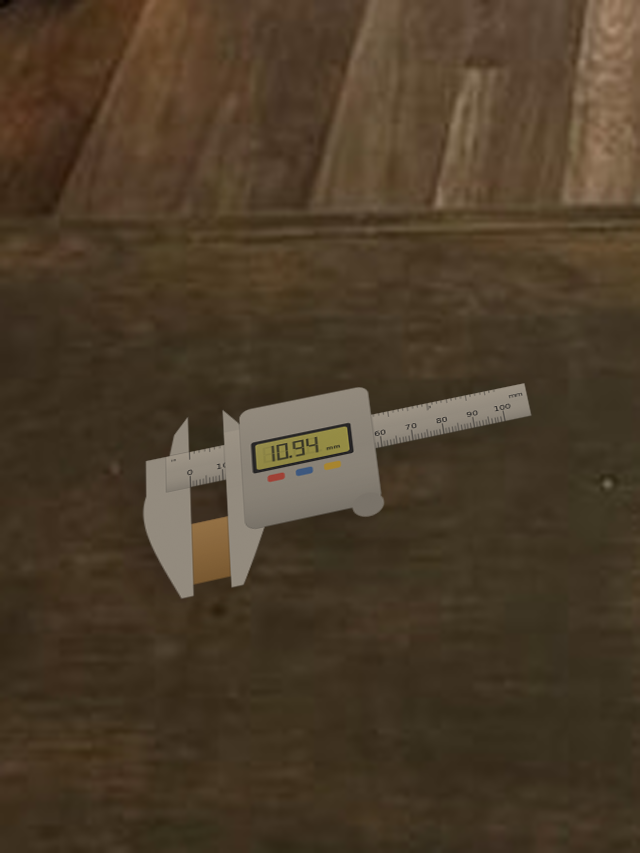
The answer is 10.94 mm
